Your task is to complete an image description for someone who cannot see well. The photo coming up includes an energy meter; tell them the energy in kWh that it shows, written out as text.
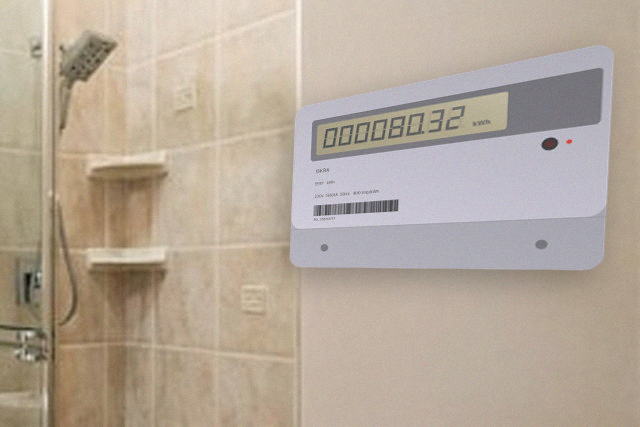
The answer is 80.32 kWh
